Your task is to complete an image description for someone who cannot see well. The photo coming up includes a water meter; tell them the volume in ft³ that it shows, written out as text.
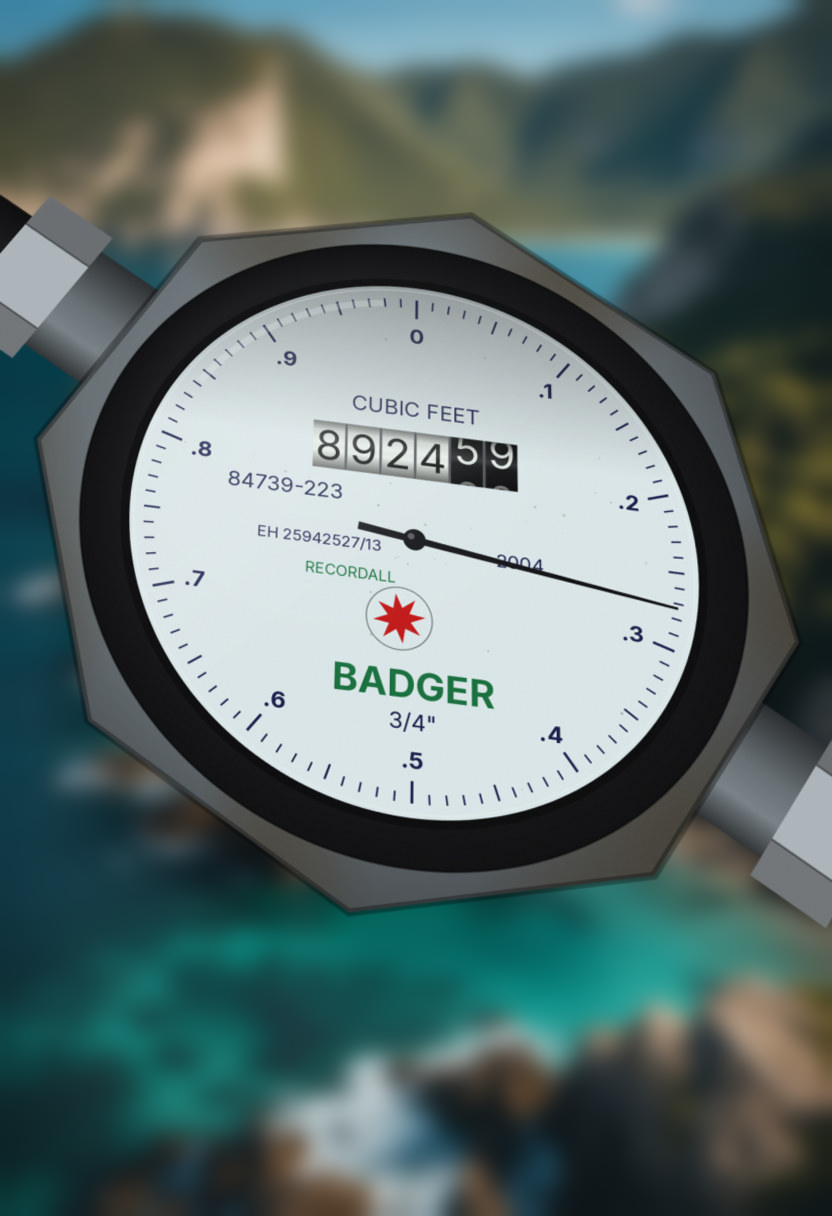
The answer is 892459.27 ft³
